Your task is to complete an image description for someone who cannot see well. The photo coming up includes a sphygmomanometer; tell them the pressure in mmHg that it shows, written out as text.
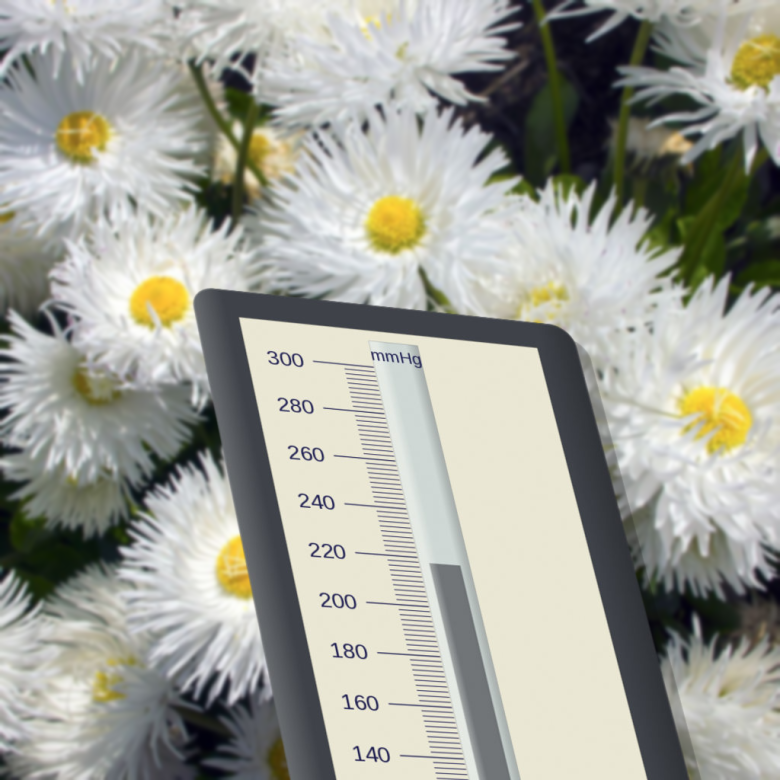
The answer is 218 mmHg
